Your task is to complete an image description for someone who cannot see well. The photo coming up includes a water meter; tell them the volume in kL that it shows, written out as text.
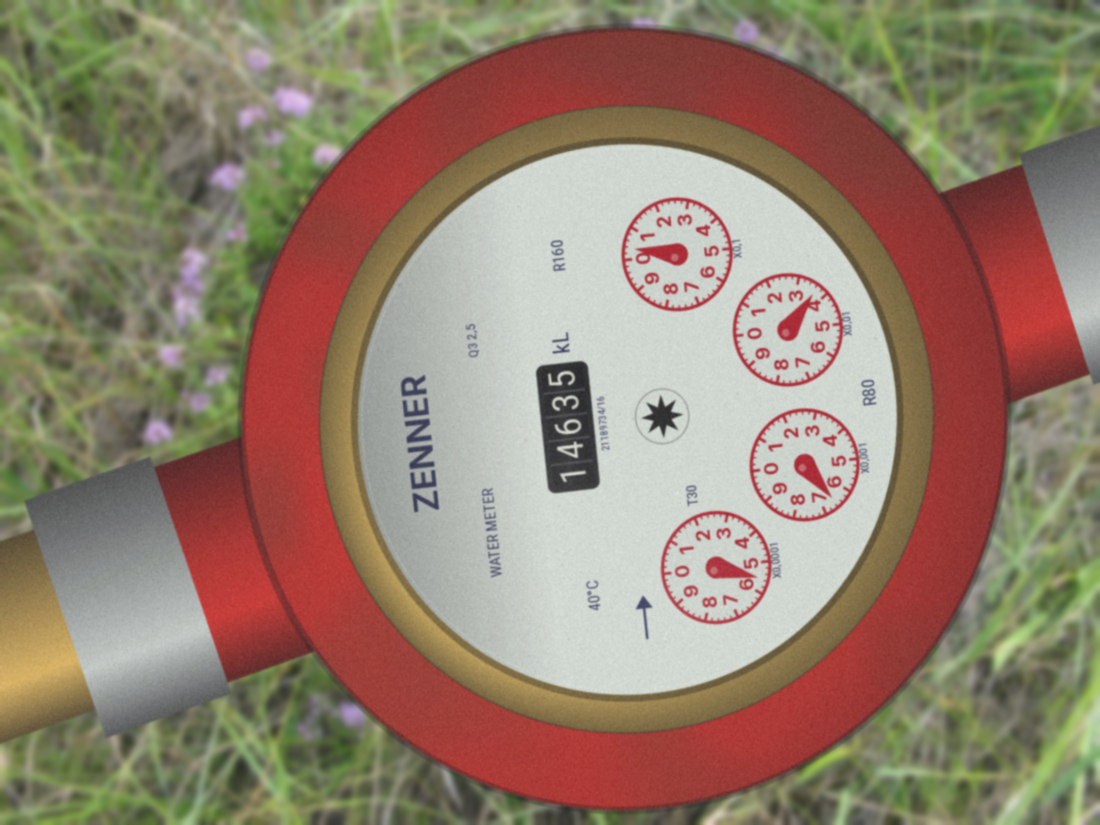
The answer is 14635.0365 kL
